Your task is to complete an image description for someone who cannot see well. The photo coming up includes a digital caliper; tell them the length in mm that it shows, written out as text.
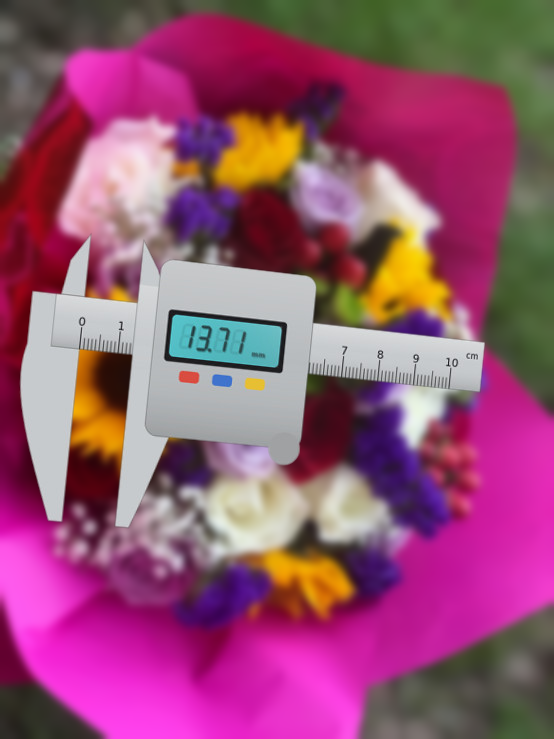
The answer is 13.71 mm
